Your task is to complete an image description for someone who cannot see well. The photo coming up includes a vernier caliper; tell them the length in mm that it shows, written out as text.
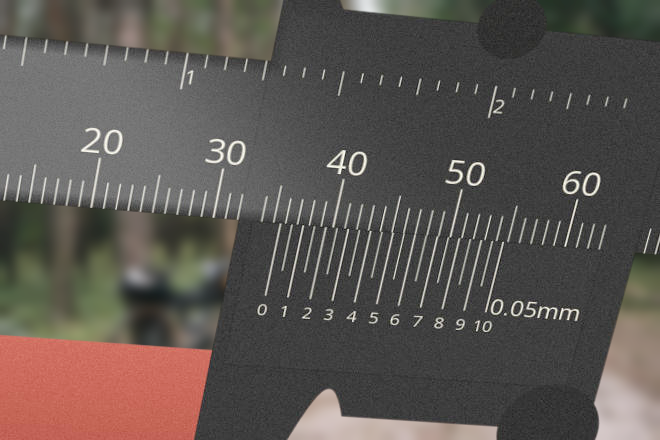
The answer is 35.6 mm
